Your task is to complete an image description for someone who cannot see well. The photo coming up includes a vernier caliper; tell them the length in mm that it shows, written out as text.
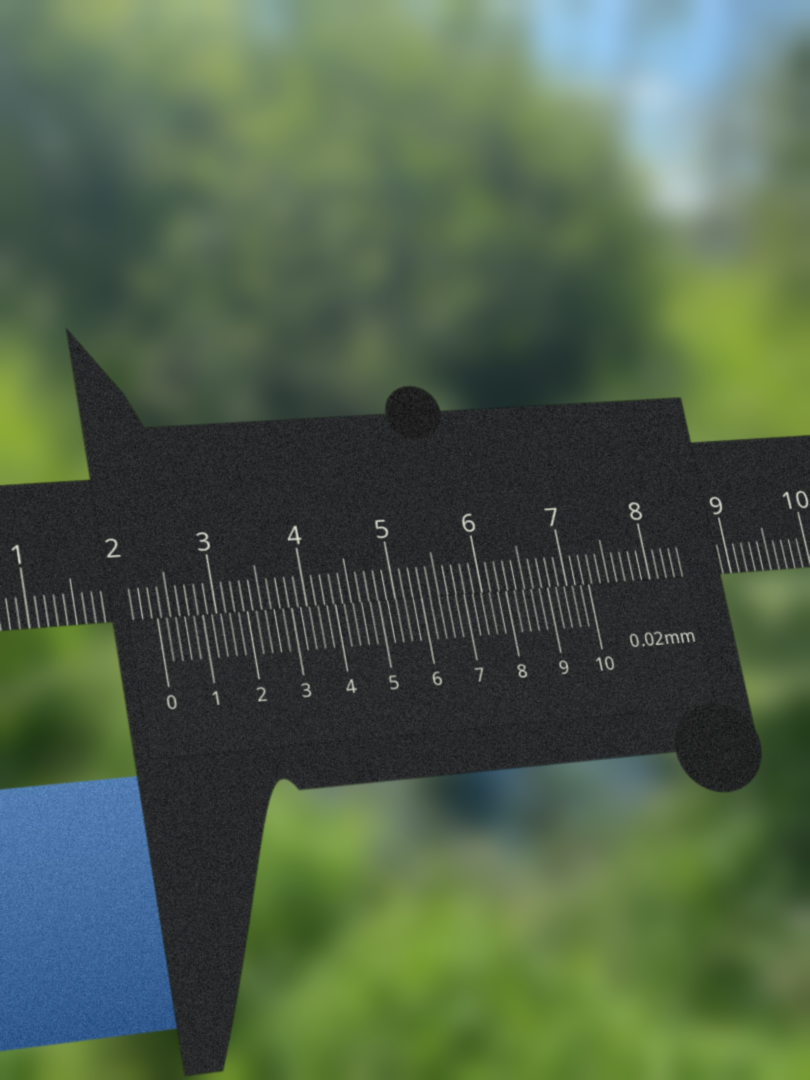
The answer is 23.6 mm
